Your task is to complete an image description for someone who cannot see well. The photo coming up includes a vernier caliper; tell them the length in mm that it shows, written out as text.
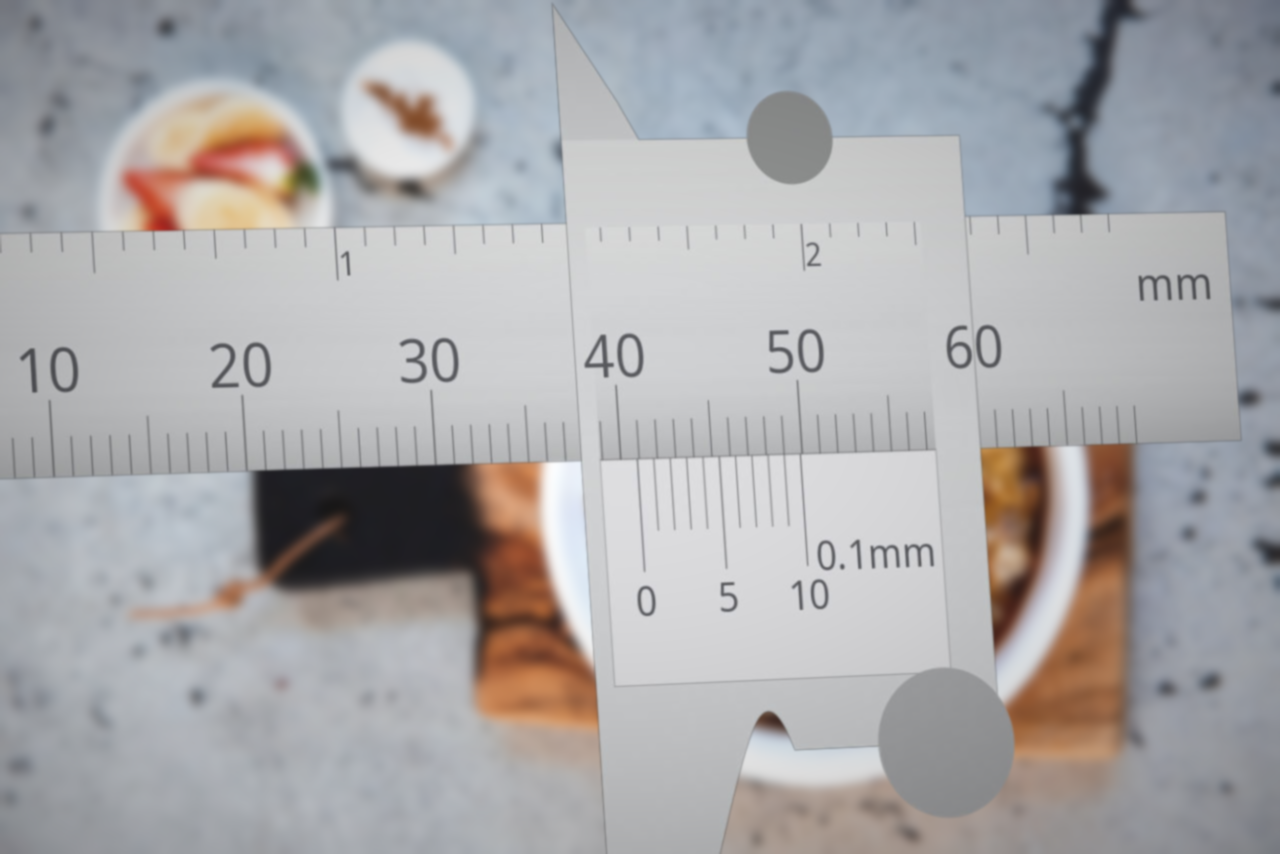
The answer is 40.9 mm
